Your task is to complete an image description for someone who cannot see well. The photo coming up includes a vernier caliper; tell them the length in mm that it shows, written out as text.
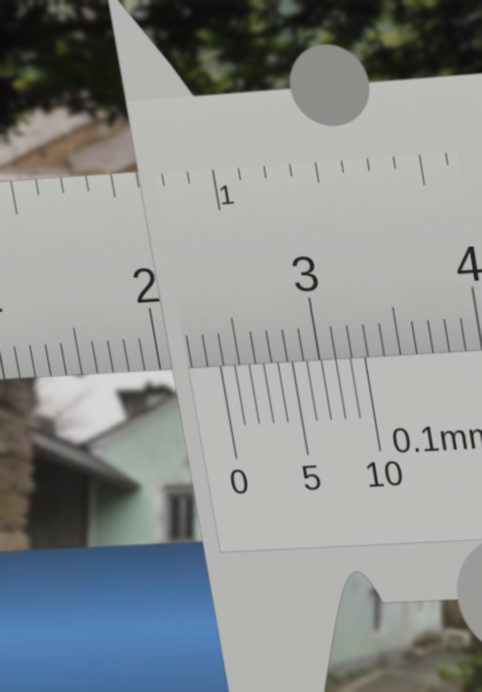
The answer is 23.8 mm
